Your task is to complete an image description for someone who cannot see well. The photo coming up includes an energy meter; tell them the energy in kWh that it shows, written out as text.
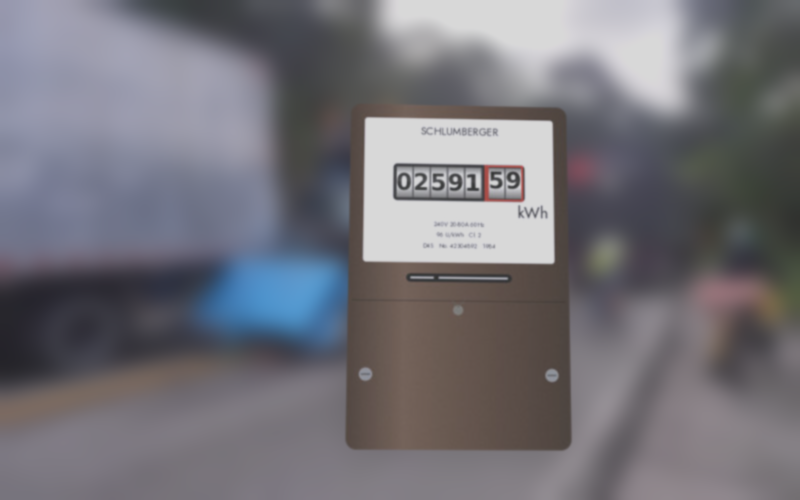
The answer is 2591.59 kWh
